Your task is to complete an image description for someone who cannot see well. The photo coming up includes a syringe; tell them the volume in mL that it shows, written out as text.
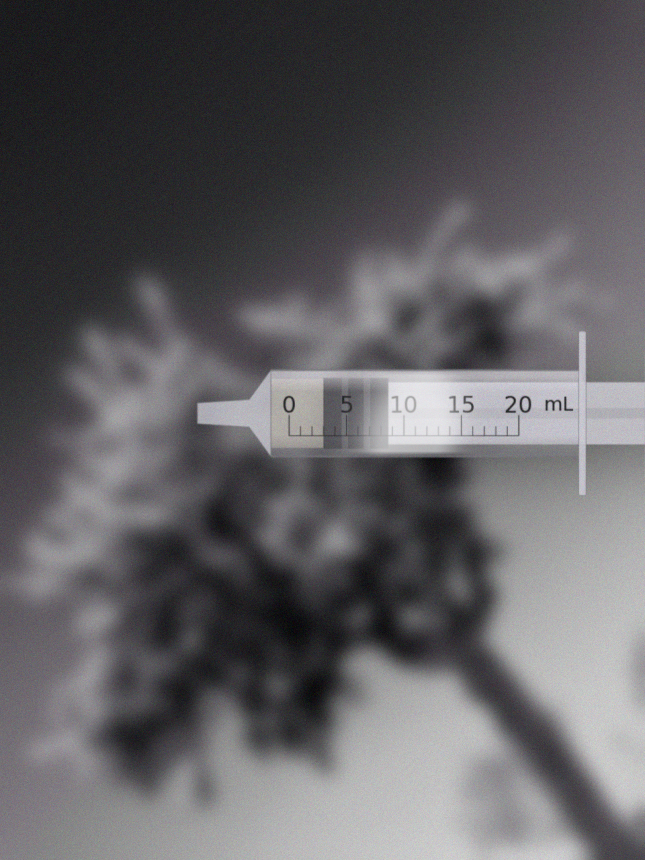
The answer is 3 mL
